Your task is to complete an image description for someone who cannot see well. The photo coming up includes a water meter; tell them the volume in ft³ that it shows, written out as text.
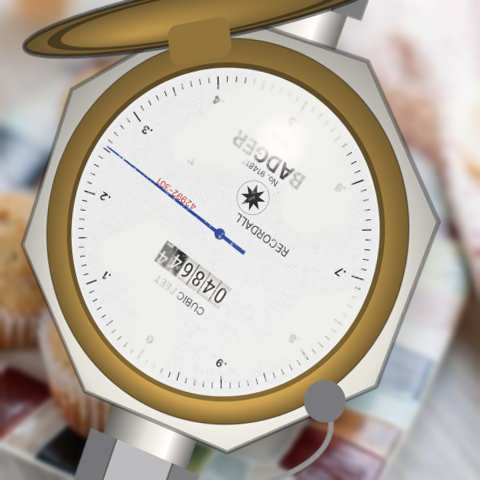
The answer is 48644.25 ft³
